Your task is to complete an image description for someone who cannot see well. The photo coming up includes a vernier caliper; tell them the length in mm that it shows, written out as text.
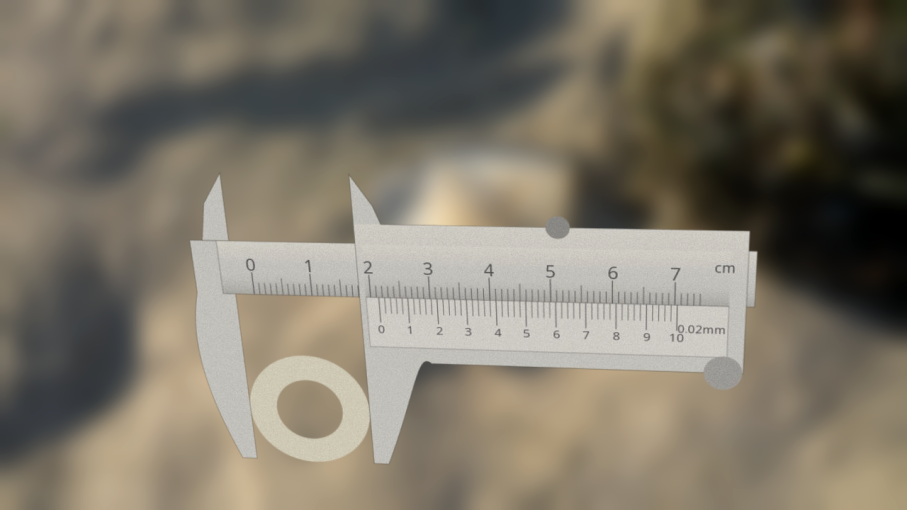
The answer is 21.4 mm
